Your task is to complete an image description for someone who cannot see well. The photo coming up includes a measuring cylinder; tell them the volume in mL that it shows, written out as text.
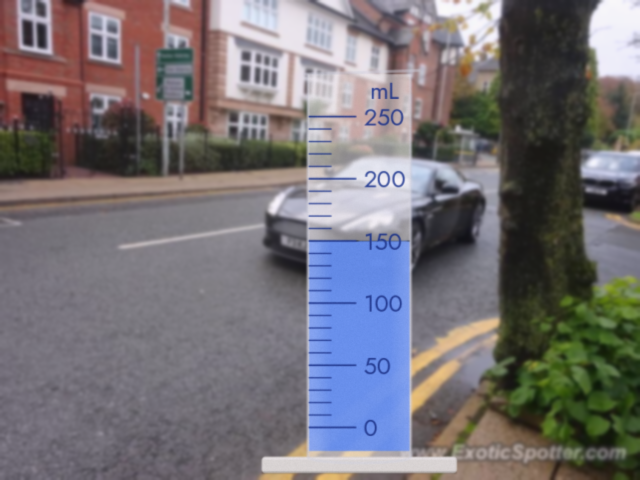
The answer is 150 mL
